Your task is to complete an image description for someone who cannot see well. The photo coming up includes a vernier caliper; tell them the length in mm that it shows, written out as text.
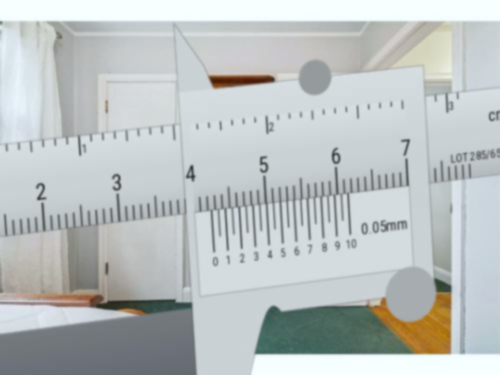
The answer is 42.5 mm
